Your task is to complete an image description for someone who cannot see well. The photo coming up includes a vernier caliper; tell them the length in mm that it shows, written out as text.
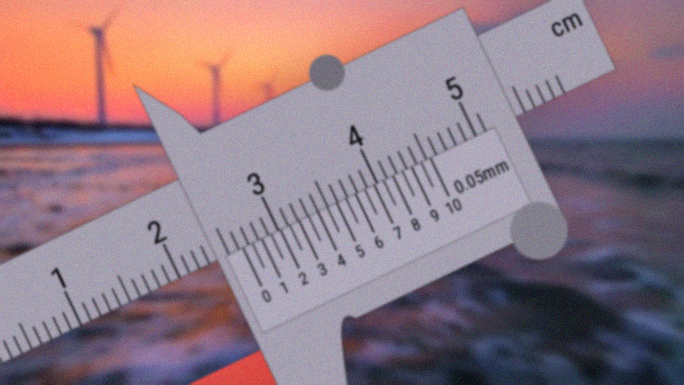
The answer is 26.4 mm
